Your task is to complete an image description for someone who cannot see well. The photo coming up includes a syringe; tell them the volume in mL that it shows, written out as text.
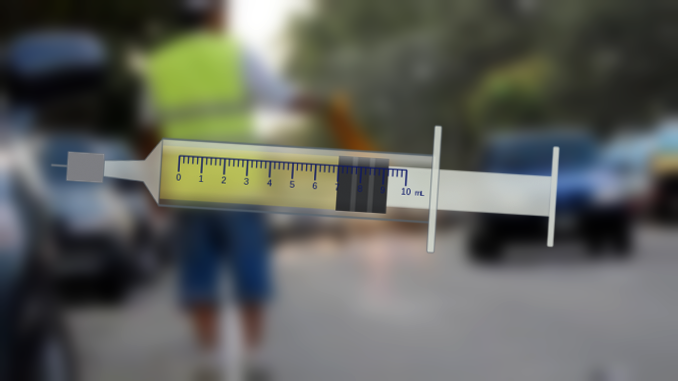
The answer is 7 mL
